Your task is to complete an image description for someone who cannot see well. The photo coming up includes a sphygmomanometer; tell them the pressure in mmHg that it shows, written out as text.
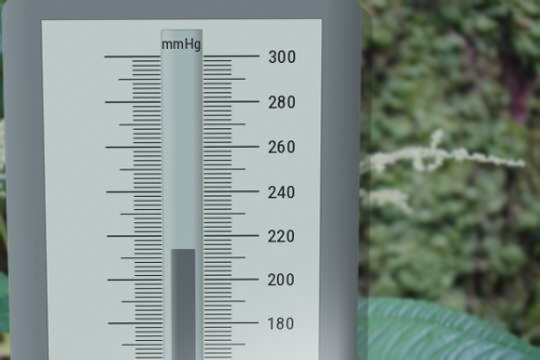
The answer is 214 mmHg
